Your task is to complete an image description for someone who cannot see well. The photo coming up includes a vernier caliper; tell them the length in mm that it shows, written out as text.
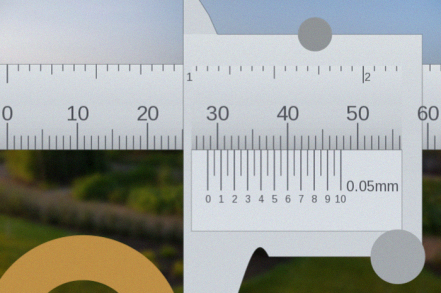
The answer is 28.6 mm
